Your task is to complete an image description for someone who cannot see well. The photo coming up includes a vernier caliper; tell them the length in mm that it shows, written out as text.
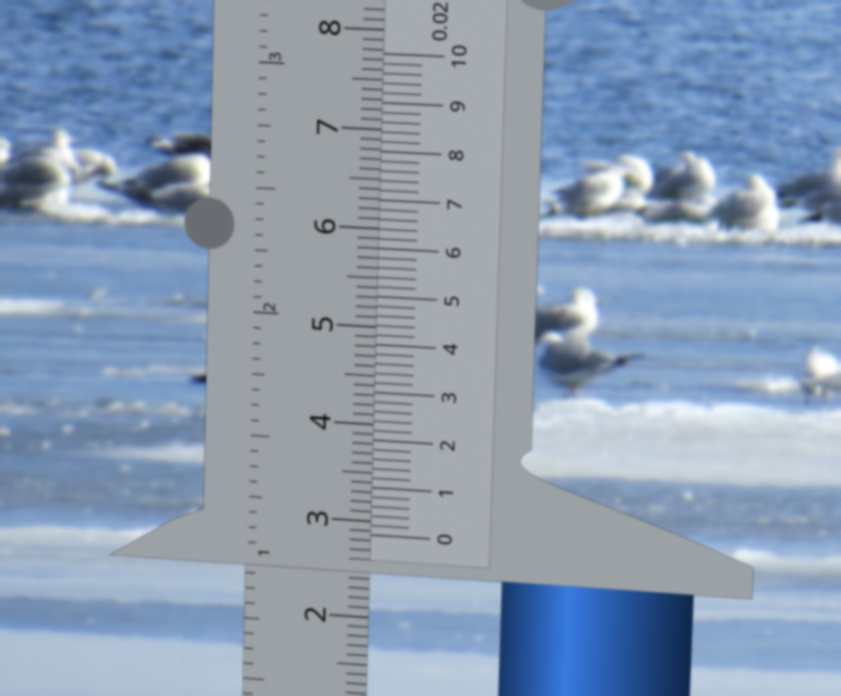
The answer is 28.6 mm
